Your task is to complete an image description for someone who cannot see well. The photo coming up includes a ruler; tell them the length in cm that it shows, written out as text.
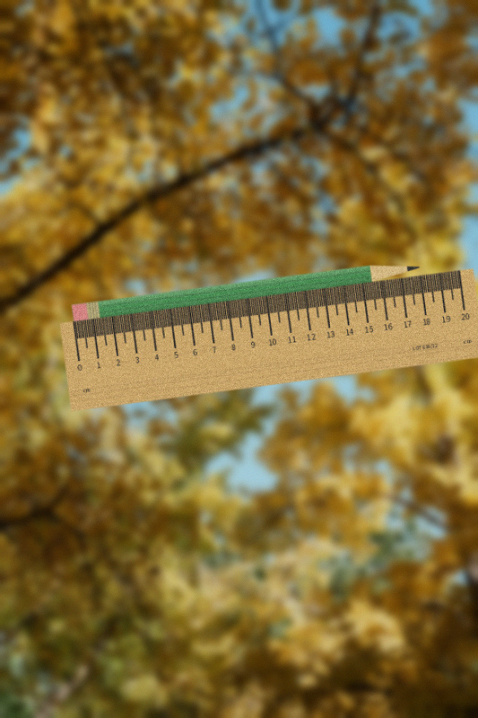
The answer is 18 cm
